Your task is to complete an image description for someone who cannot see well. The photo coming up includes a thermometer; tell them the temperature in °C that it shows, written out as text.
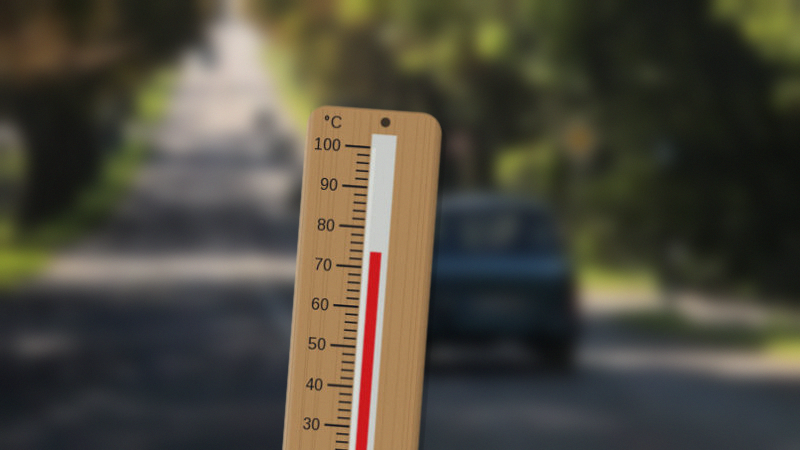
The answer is 74 °C
